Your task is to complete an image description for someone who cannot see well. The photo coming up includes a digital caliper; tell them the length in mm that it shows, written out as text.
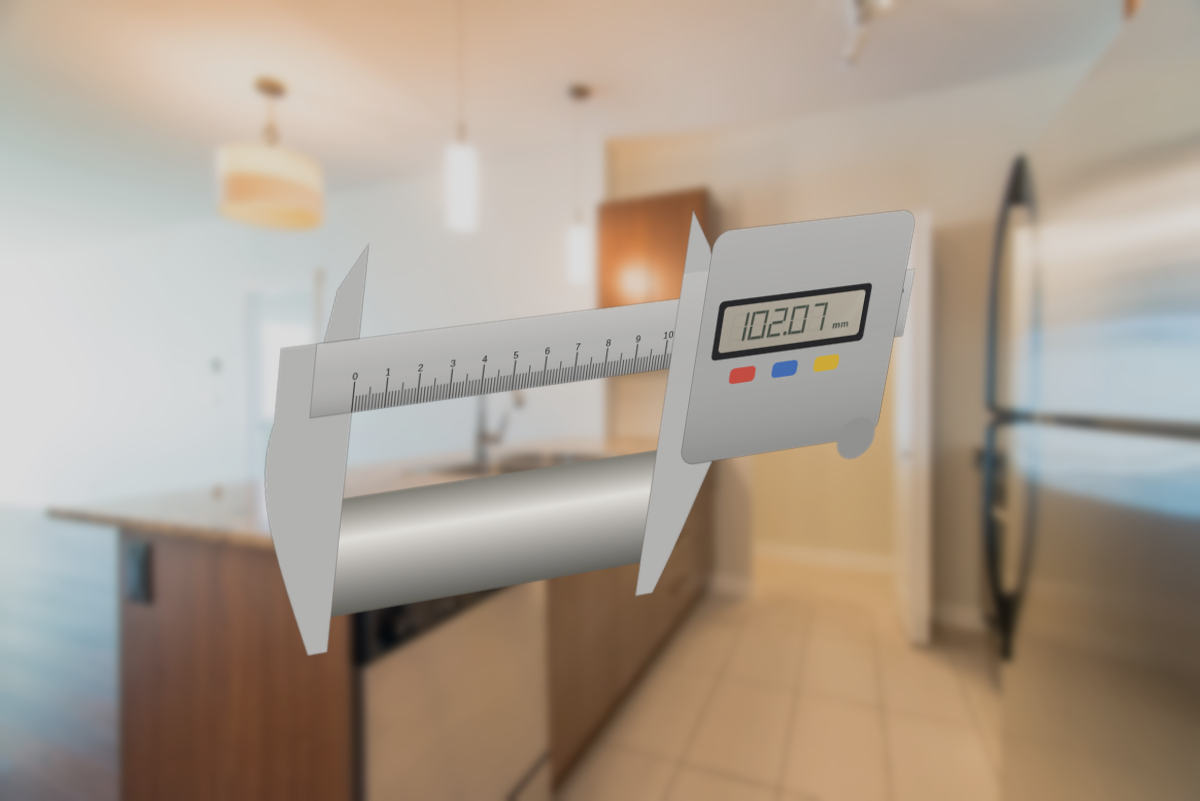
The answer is 102.07 mm
